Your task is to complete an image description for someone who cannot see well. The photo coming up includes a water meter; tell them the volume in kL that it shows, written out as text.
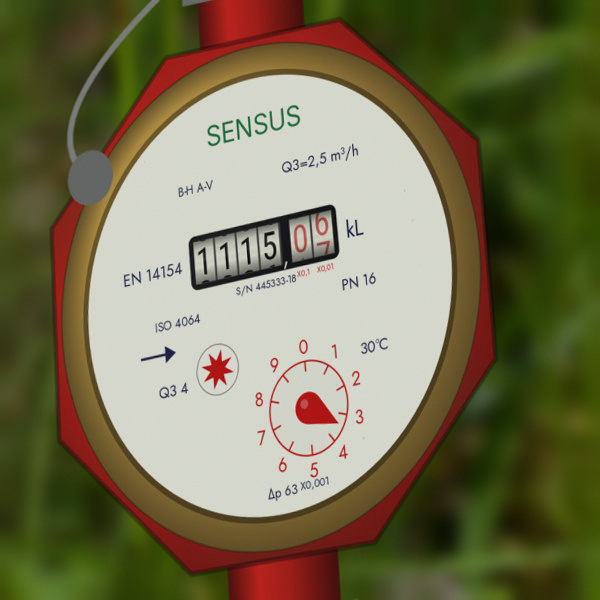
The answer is 1115.063 kL
